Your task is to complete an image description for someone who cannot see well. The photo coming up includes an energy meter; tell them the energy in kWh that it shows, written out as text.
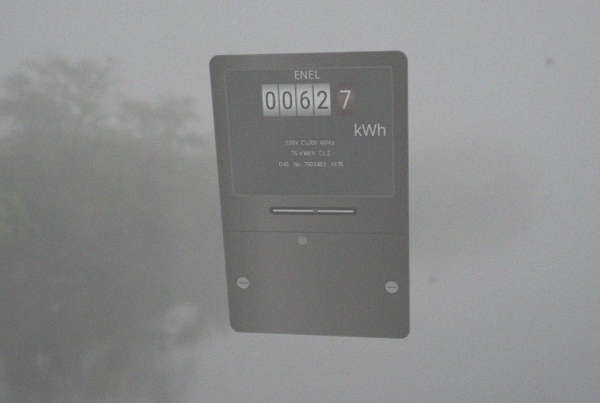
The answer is 62.7 kWh
